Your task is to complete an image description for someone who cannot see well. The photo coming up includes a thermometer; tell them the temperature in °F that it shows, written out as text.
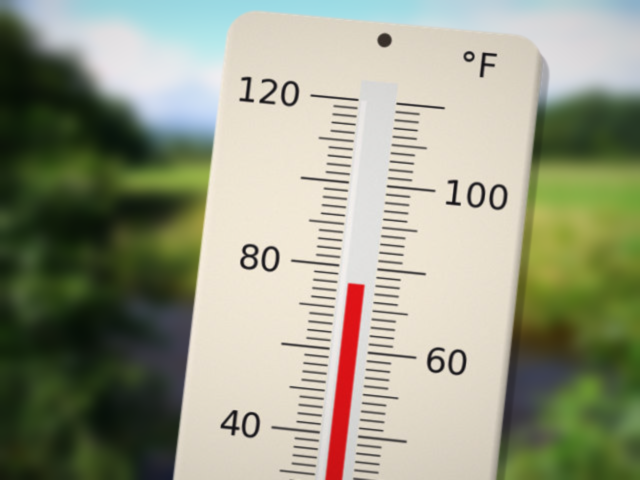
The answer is 76 °F
